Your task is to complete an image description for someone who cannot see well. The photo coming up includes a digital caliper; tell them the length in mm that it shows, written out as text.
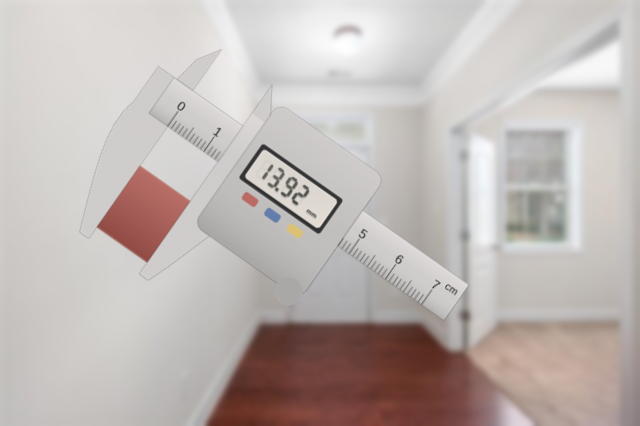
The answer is 13.92 mm
